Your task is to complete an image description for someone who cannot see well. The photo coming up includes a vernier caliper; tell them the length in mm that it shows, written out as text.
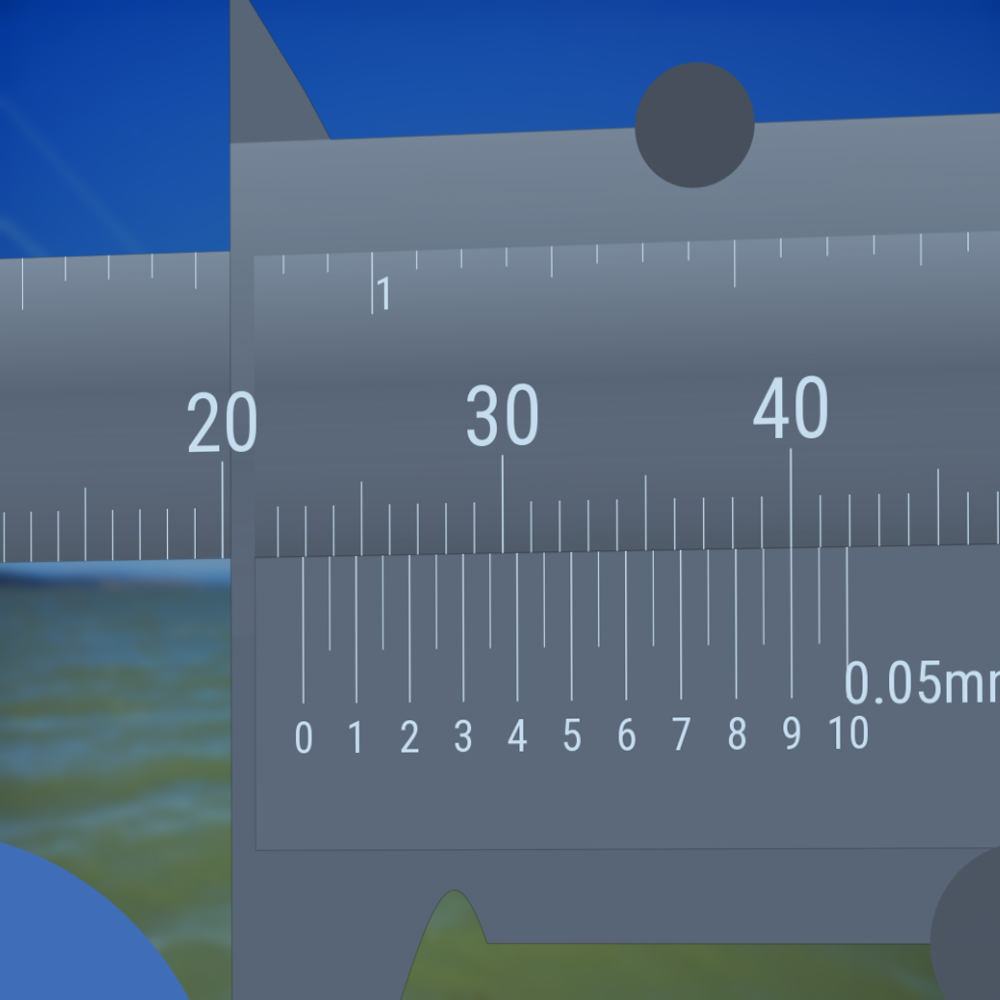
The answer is 22.90 mm
